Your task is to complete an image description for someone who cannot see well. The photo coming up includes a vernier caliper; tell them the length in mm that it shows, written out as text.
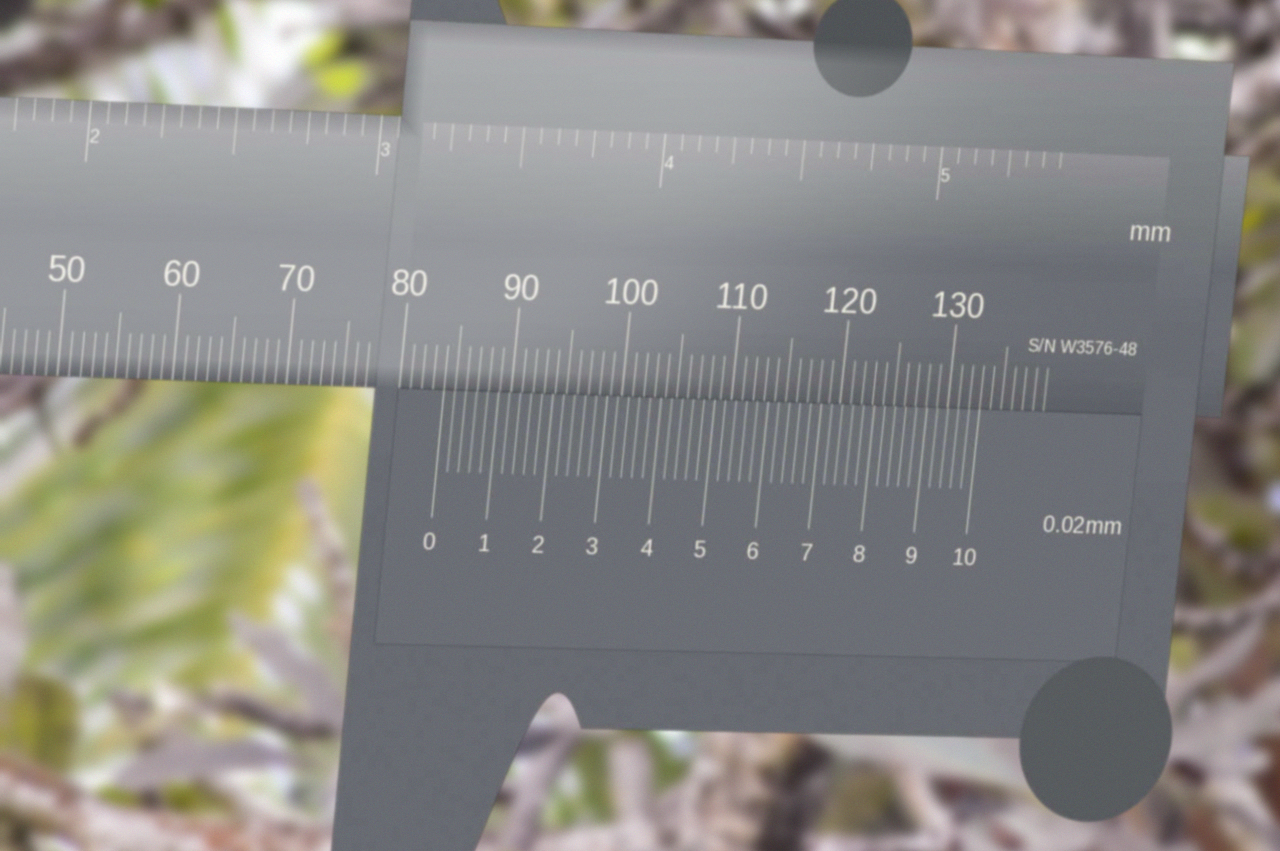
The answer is 84.0 mm
